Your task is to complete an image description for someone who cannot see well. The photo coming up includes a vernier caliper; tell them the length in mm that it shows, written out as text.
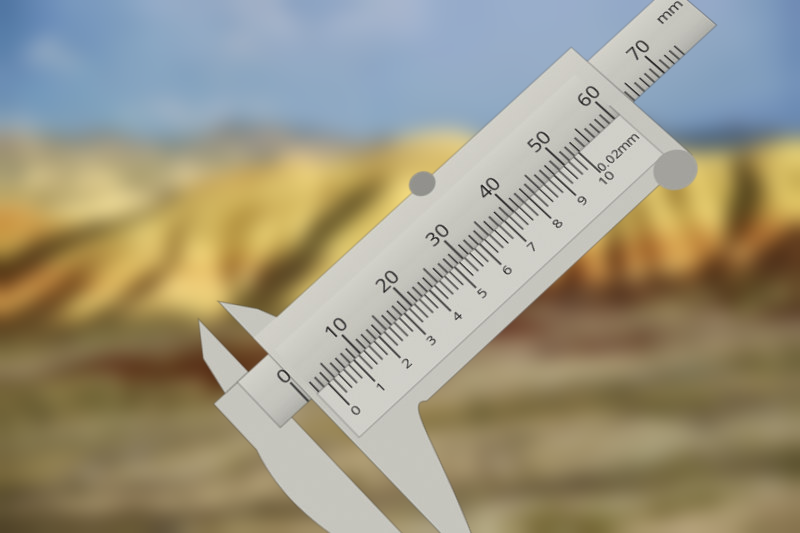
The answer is 3.8 mm
